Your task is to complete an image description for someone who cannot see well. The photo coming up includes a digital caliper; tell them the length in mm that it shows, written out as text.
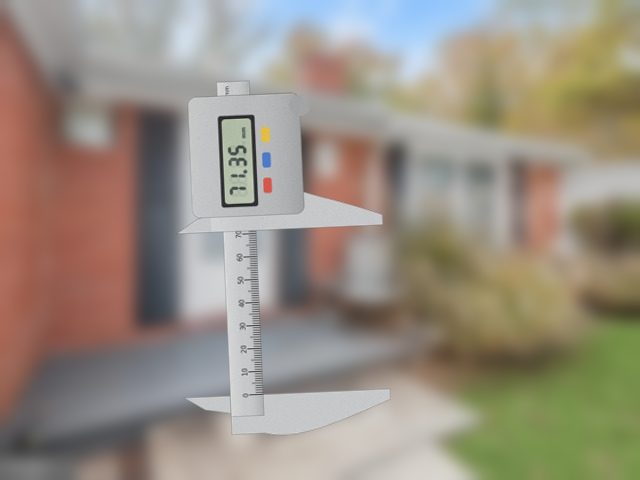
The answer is 71.35 mm
